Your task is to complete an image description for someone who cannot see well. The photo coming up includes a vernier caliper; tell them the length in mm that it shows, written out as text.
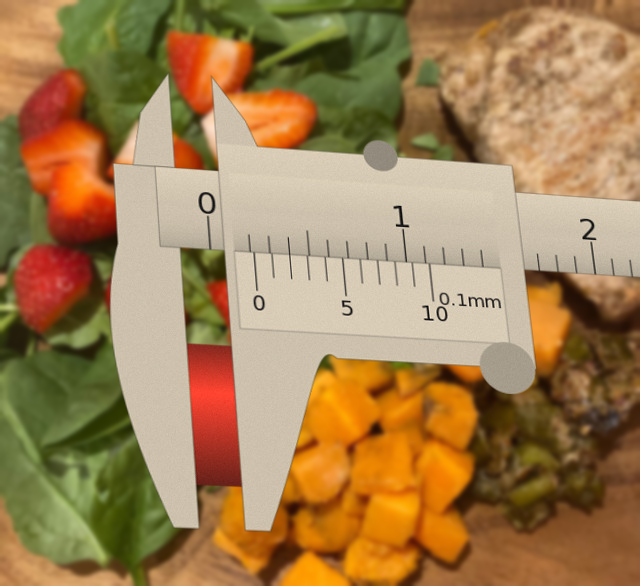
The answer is 2.2 mm
